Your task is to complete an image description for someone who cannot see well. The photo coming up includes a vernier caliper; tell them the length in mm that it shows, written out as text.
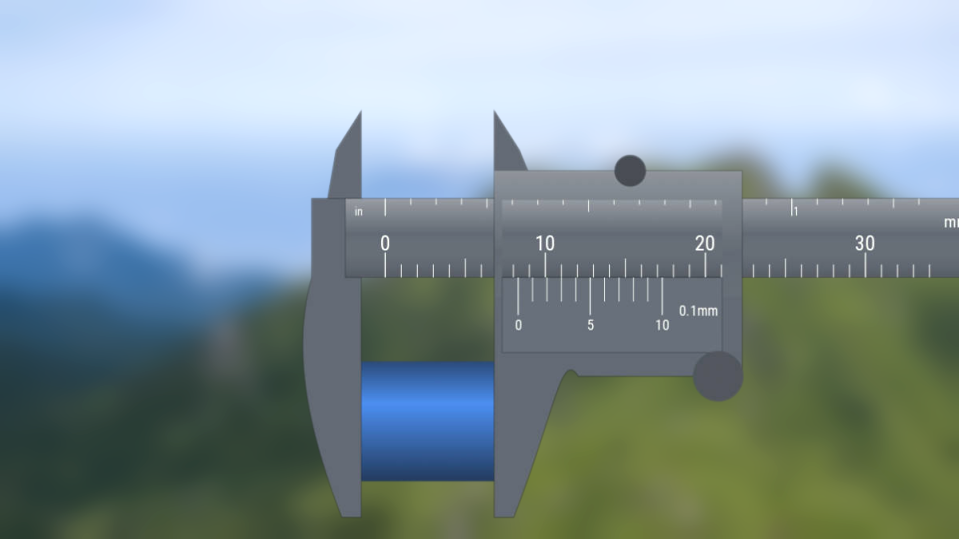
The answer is 8.3 mm
